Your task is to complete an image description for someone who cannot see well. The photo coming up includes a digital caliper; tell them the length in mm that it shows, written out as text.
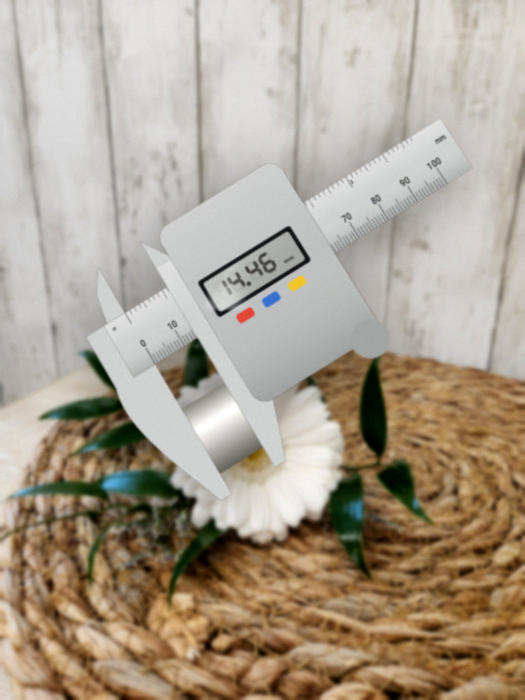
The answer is 14.46 mm
